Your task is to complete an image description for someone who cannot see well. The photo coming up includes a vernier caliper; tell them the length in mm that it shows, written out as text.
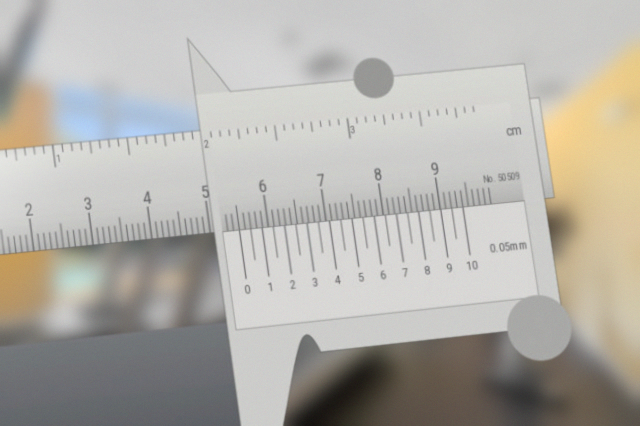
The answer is 55.0 mm
